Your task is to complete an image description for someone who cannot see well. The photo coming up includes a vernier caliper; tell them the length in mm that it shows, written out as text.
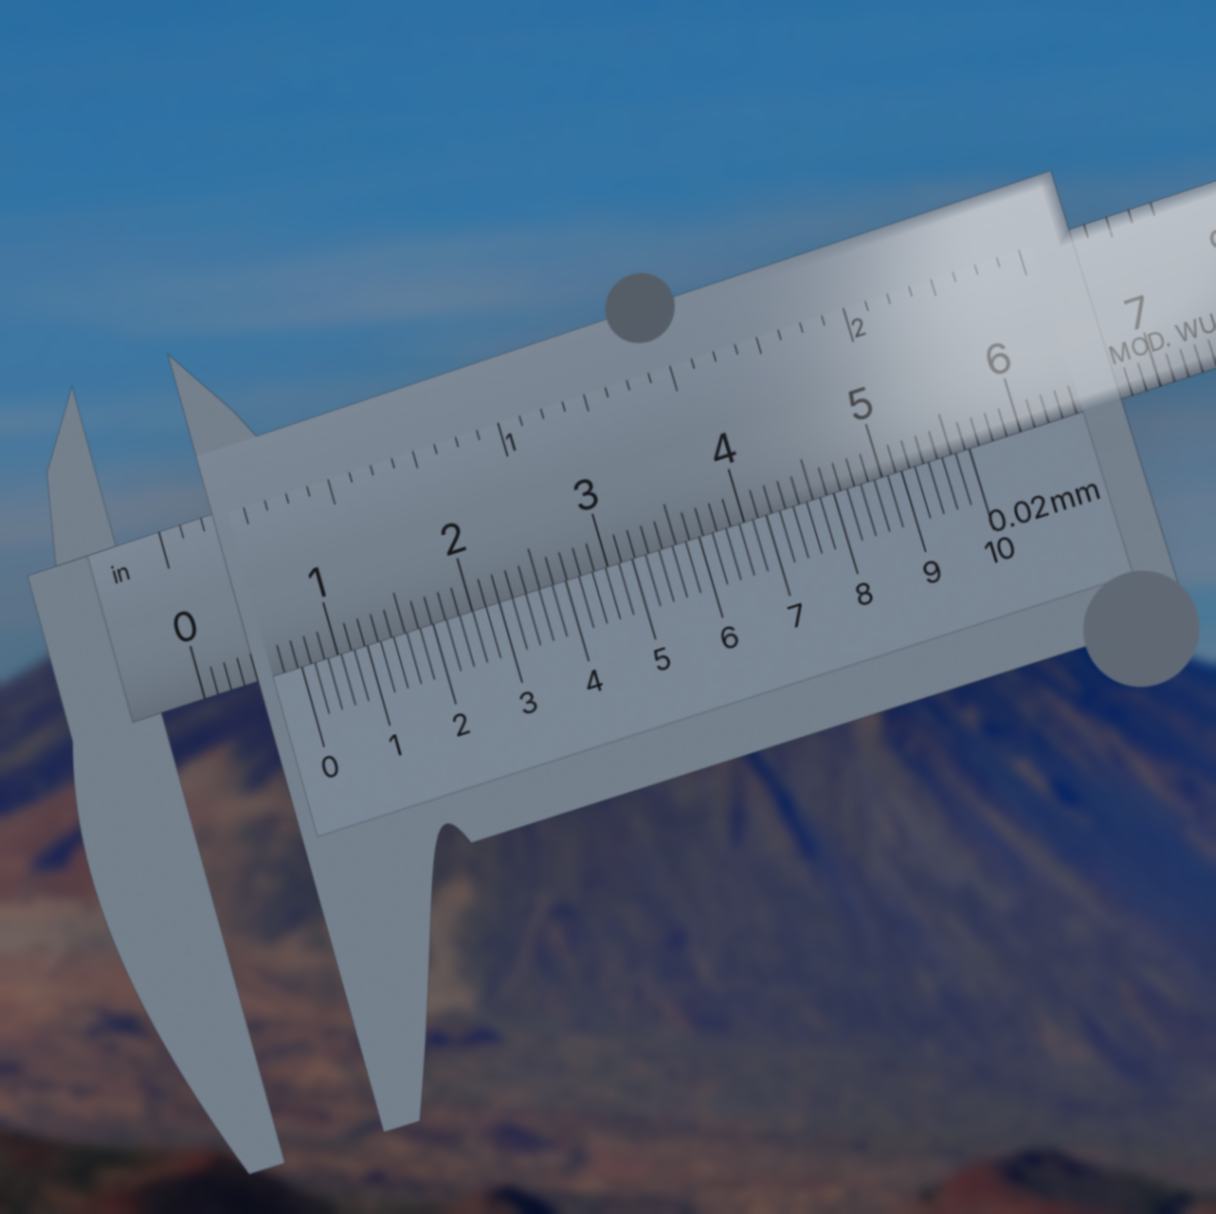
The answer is 7.3 mm
